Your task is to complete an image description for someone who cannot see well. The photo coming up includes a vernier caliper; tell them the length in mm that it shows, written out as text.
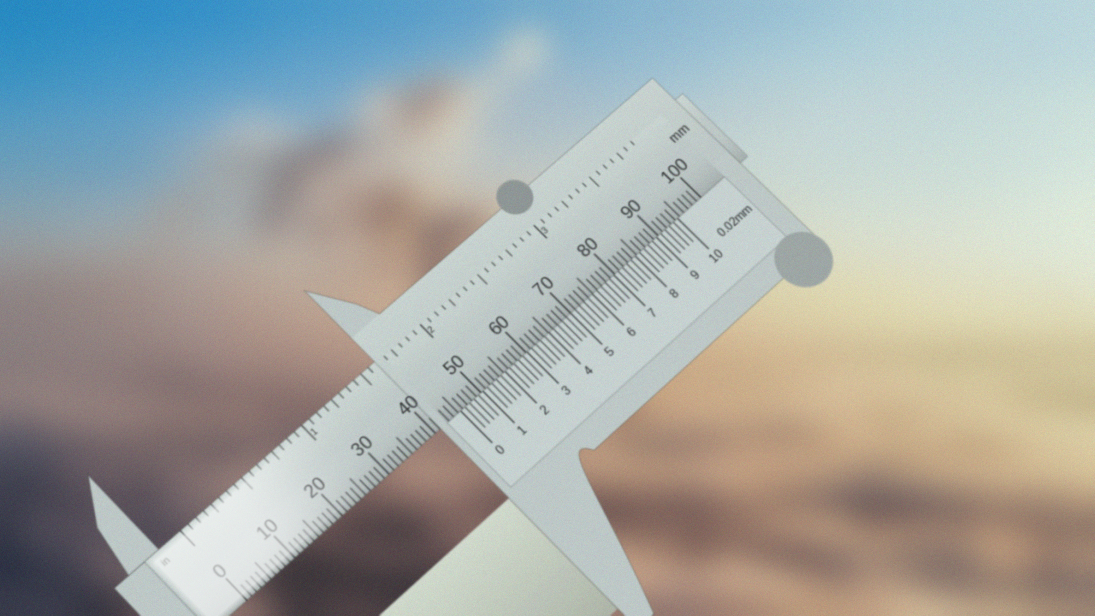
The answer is 45.5 mm
